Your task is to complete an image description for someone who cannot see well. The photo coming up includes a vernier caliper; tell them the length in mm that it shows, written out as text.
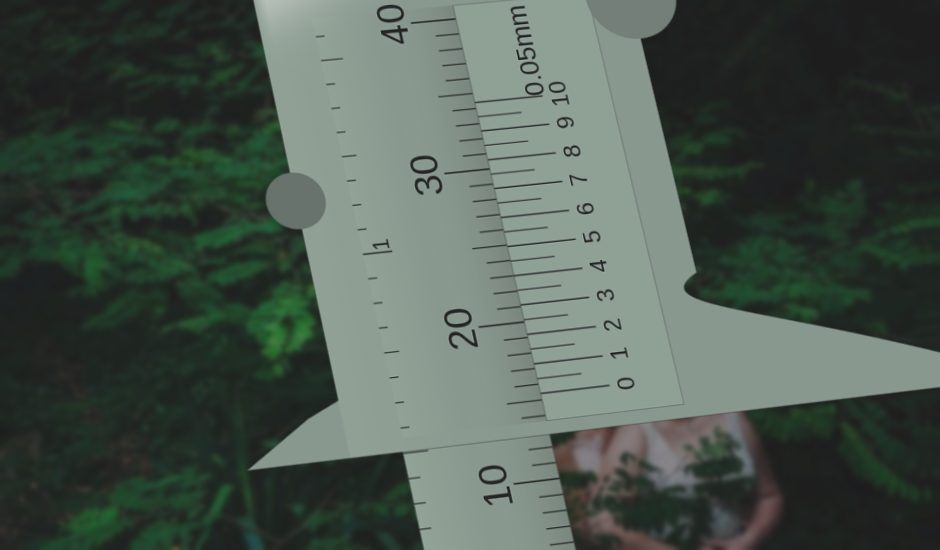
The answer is 15.4 mm
